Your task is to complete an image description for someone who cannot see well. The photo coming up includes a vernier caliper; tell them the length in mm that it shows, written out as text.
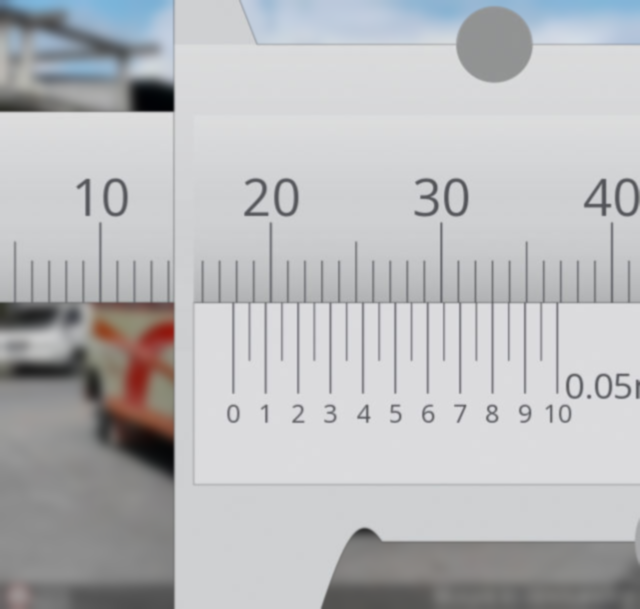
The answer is 17.8 mm
